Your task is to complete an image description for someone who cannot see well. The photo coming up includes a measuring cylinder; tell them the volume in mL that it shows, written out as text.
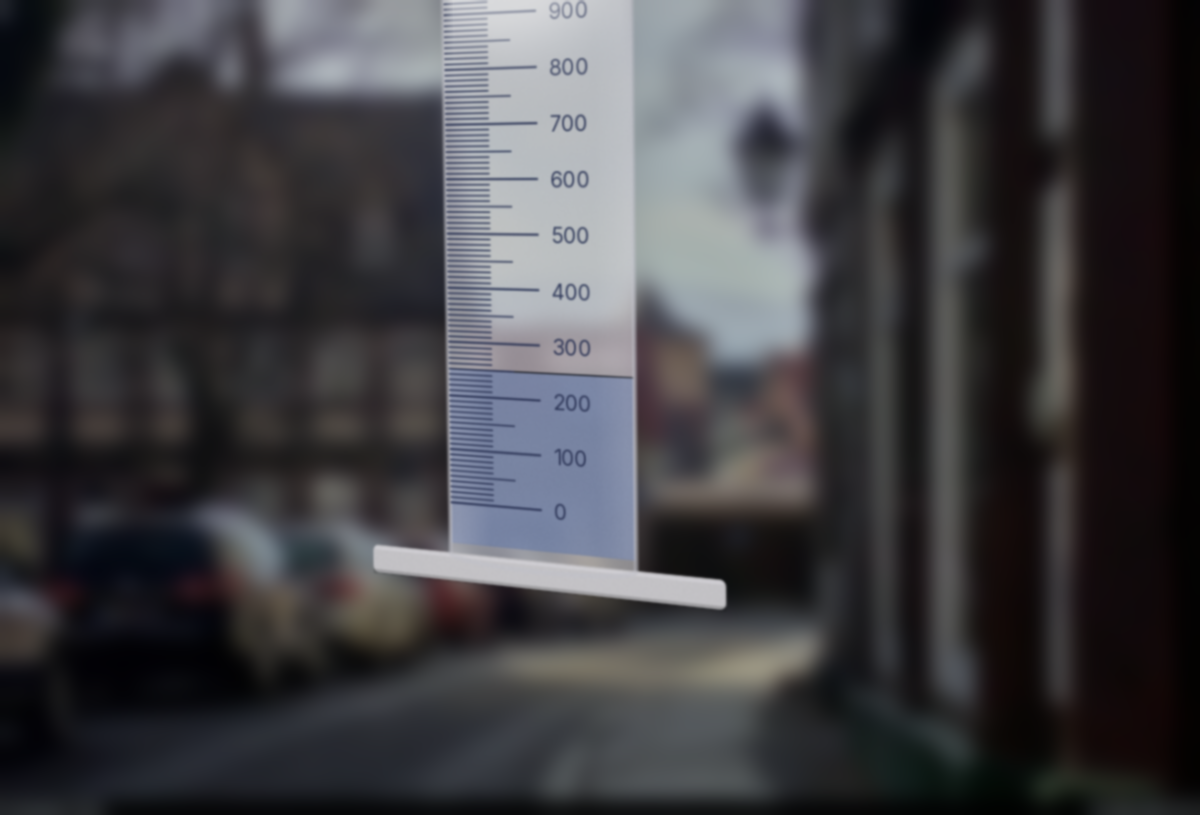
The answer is 250 mL
